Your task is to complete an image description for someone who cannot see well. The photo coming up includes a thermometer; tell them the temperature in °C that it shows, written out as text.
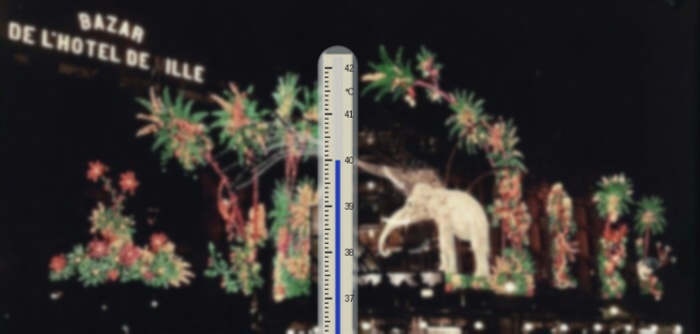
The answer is 40 °C
